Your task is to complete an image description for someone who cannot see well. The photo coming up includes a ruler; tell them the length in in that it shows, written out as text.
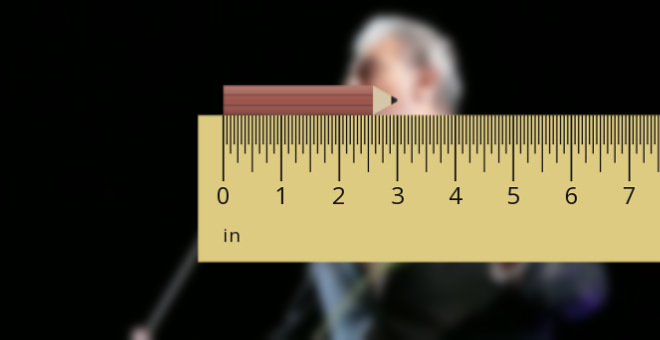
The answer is 3 in
